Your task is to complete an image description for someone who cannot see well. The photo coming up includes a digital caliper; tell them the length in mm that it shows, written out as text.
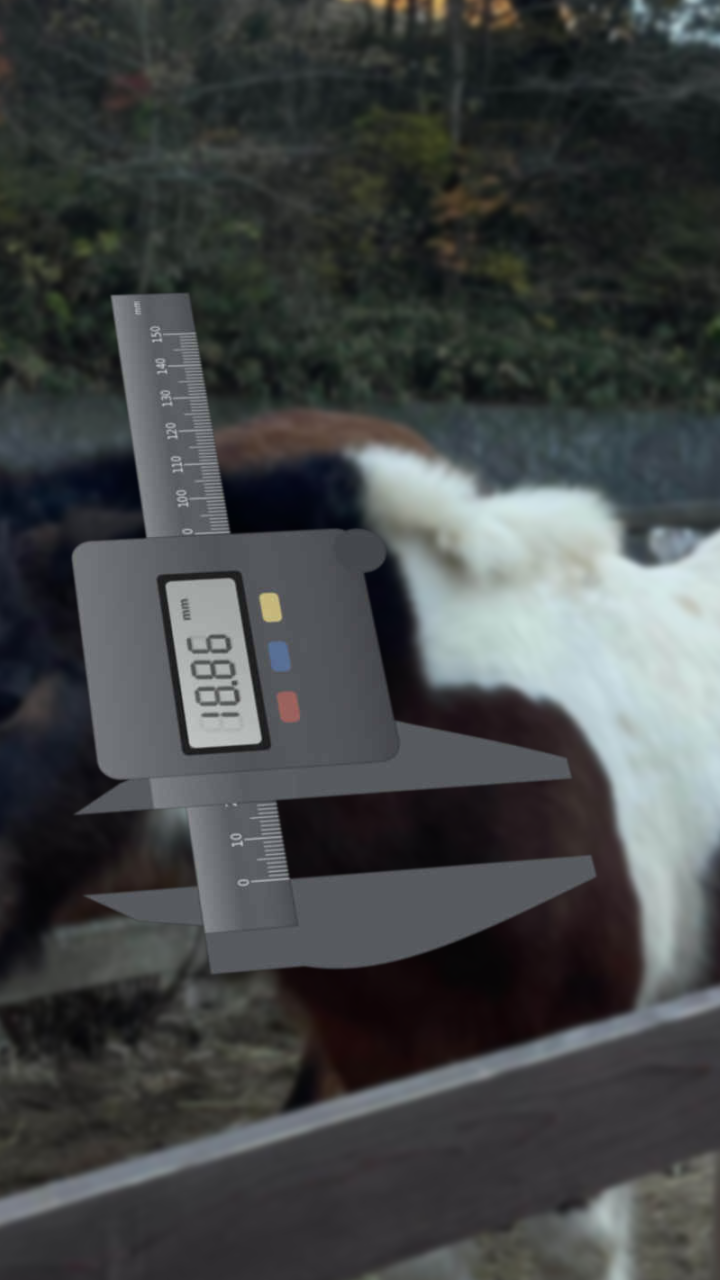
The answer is 18.86 mm
